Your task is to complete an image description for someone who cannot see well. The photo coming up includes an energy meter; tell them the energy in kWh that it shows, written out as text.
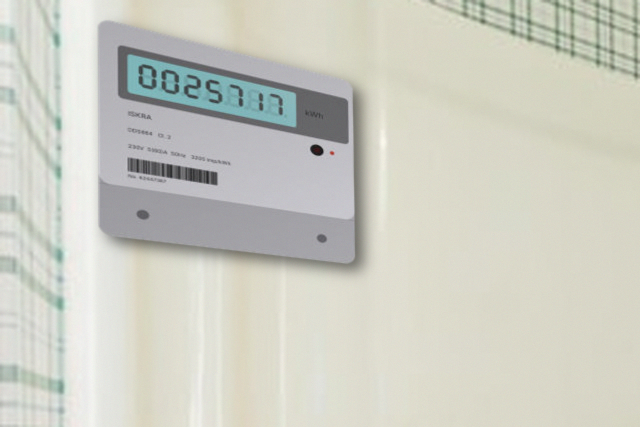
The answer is 25717 kWh
